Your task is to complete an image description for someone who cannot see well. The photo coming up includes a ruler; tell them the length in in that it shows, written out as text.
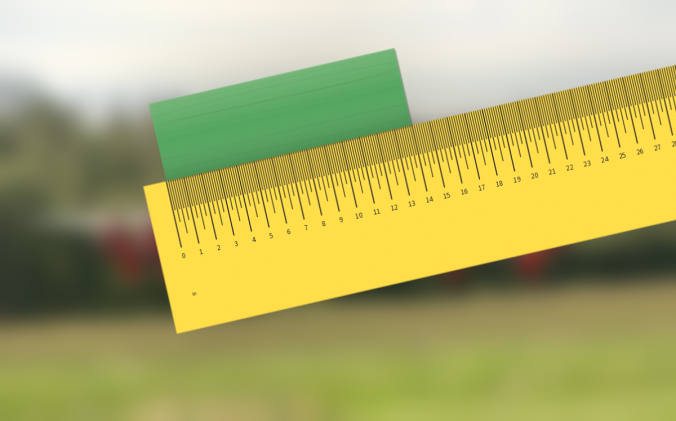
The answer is 14 in
